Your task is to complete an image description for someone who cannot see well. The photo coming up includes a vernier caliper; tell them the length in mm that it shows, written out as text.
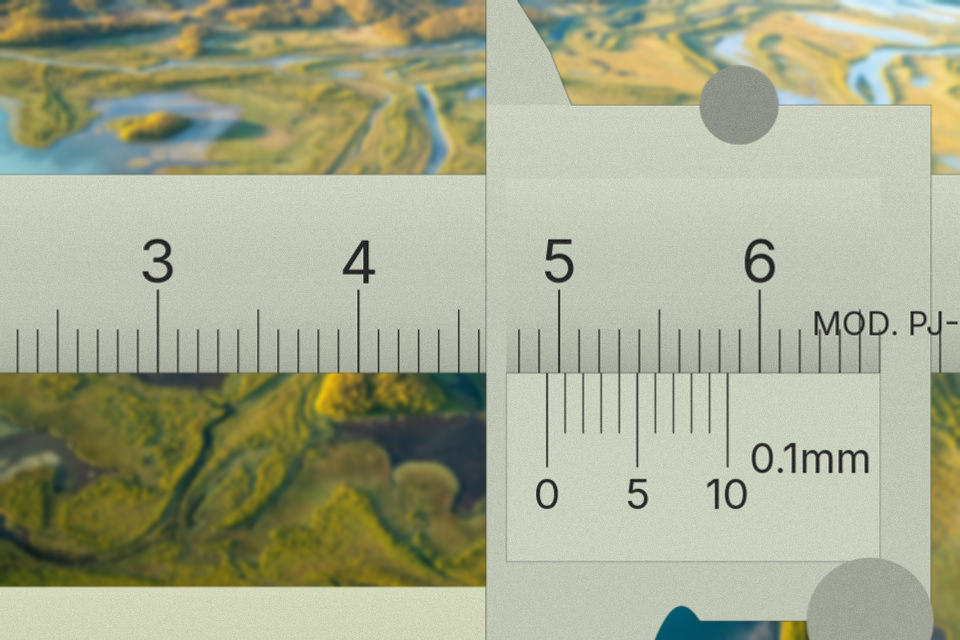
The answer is 49.4 mm
